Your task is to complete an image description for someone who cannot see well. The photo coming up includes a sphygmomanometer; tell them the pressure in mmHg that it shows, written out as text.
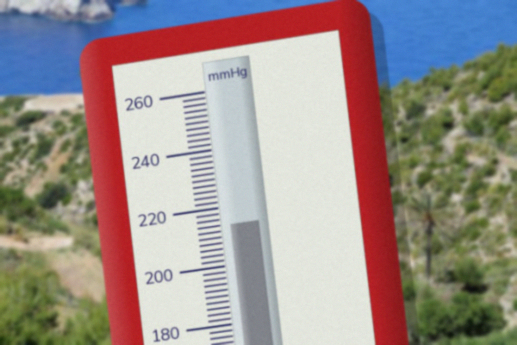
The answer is 214 mmHg
